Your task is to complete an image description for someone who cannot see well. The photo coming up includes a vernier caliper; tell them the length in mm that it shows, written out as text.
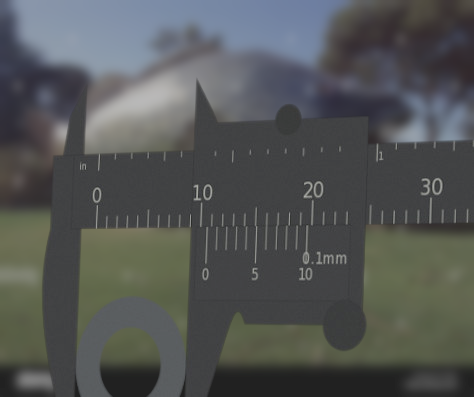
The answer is 10.6 mm
